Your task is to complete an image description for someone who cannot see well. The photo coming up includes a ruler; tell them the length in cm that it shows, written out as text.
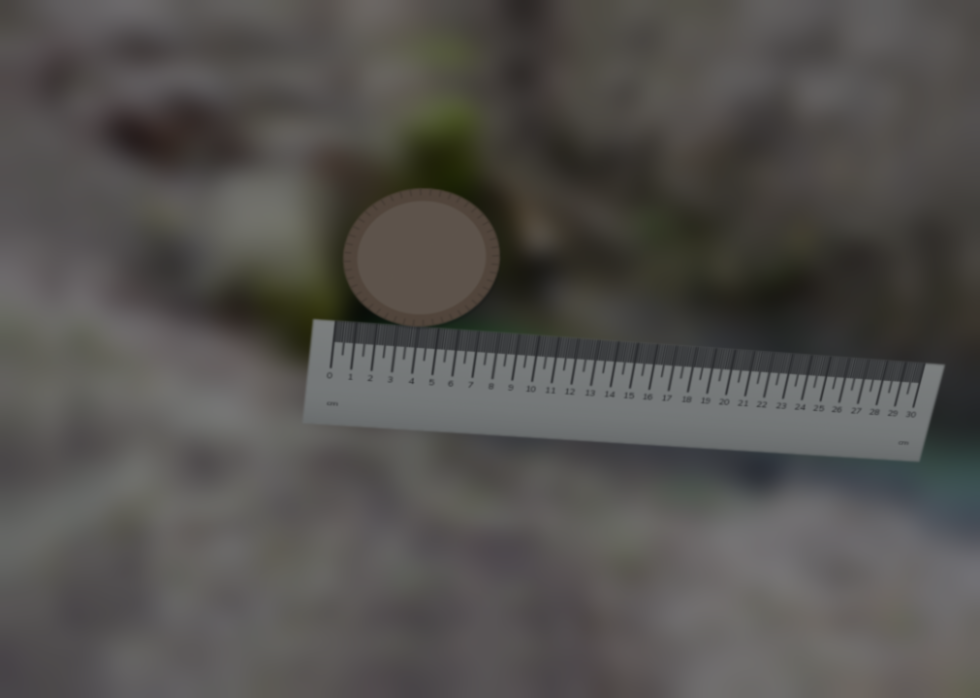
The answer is 7.5 cm
